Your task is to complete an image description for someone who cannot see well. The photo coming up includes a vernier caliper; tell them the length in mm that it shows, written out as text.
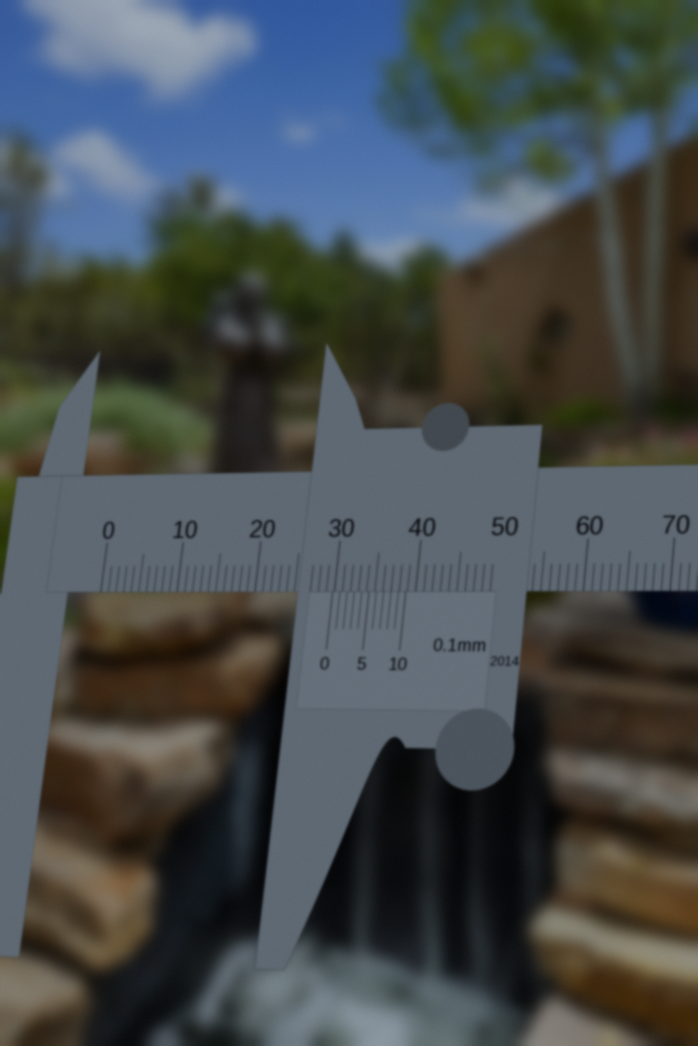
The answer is 29.8 mm
